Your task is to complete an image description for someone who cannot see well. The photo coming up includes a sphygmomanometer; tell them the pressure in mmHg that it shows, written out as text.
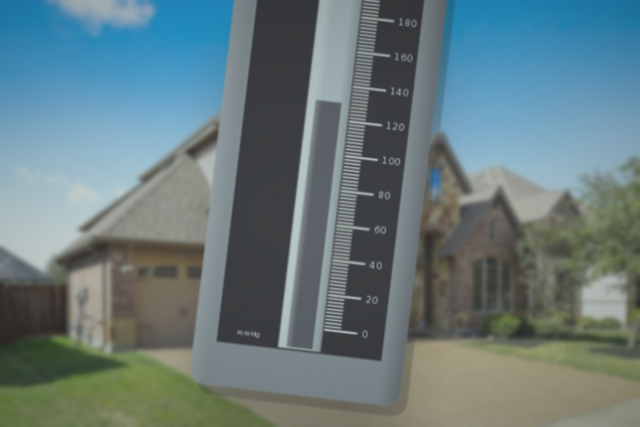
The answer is 130 mmHg
